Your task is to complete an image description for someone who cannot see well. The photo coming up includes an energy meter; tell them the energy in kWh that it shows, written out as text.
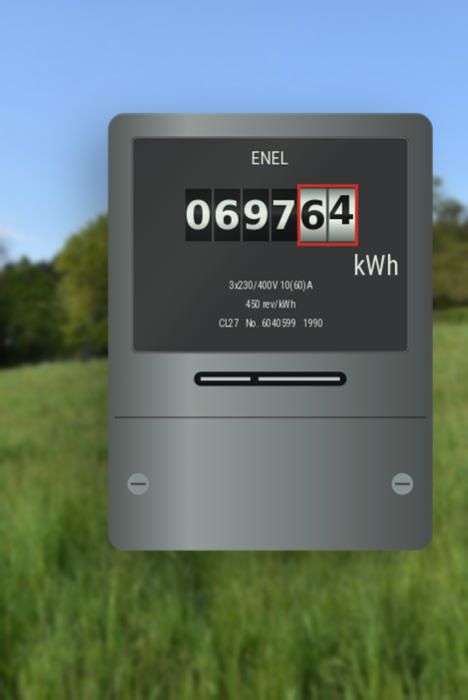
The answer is 697.64 kWh
